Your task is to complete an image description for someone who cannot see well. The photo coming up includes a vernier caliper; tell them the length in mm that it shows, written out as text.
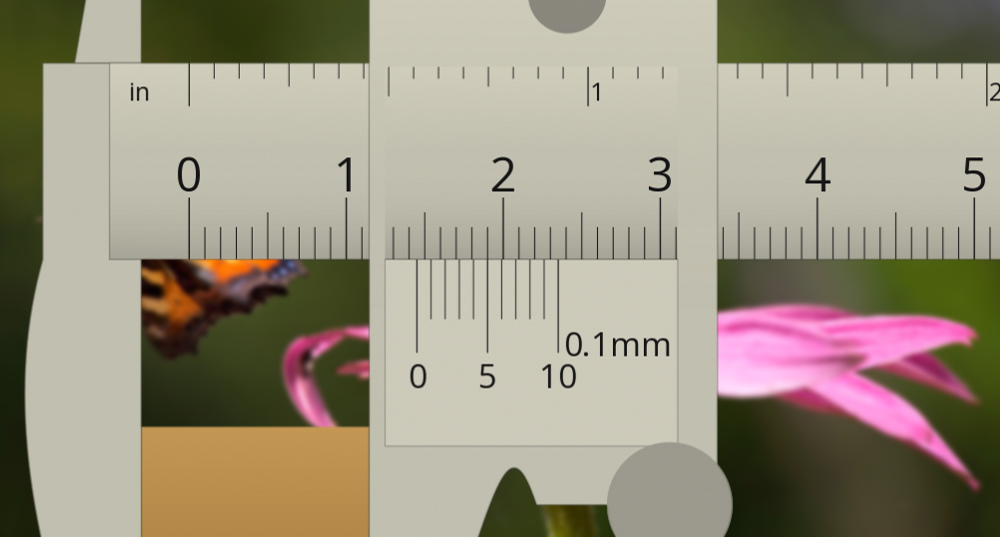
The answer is 14.5 mm
